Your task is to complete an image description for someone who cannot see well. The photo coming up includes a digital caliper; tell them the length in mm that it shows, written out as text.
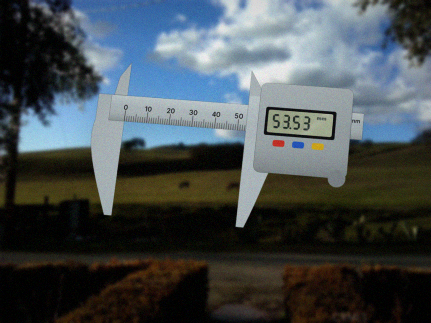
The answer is 53.53 mm
